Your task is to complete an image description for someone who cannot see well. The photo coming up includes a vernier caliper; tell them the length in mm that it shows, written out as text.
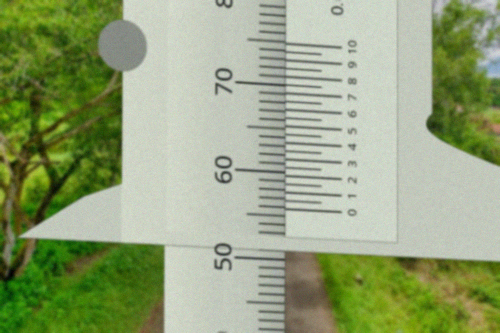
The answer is 55.8 mm
